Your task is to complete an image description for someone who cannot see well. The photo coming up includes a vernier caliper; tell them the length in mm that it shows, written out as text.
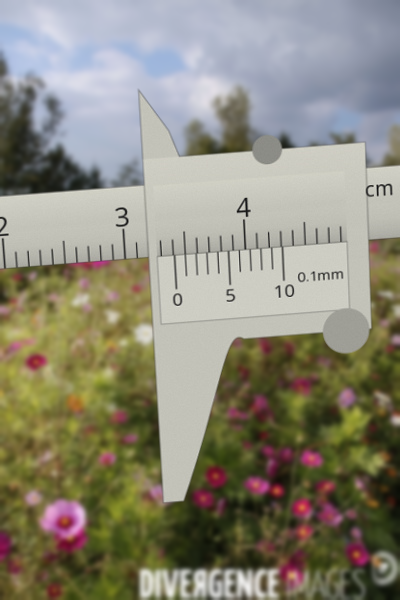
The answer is 34.1 mm
